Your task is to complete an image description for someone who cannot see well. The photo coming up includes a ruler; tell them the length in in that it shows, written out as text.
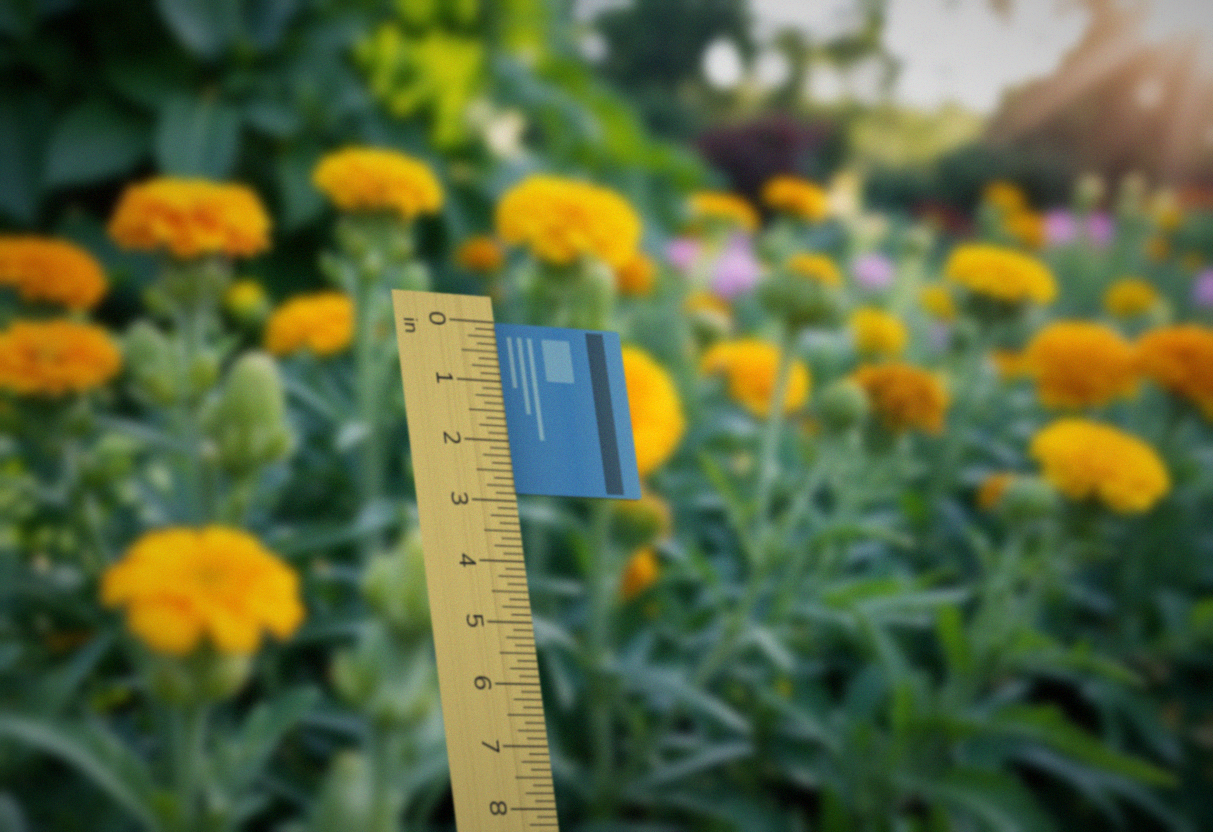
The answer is 2.875 in
